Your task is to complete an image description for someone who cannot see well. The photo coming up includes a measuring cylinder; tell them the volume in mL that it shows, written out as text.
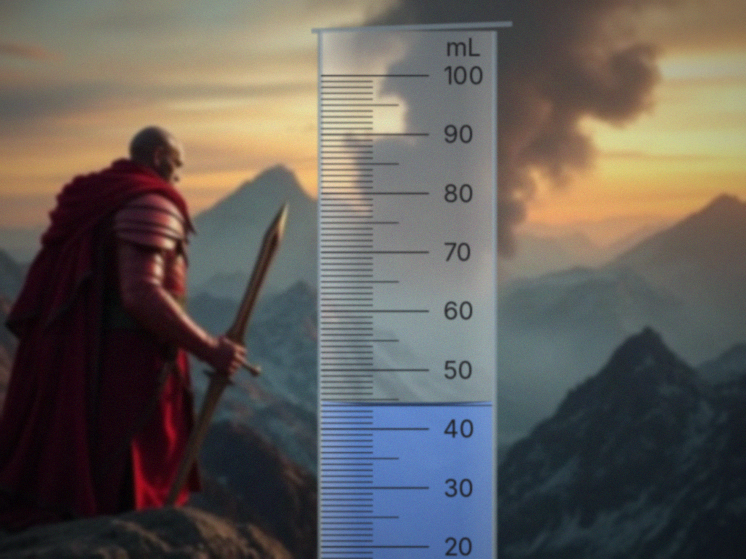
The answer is 44 mL
